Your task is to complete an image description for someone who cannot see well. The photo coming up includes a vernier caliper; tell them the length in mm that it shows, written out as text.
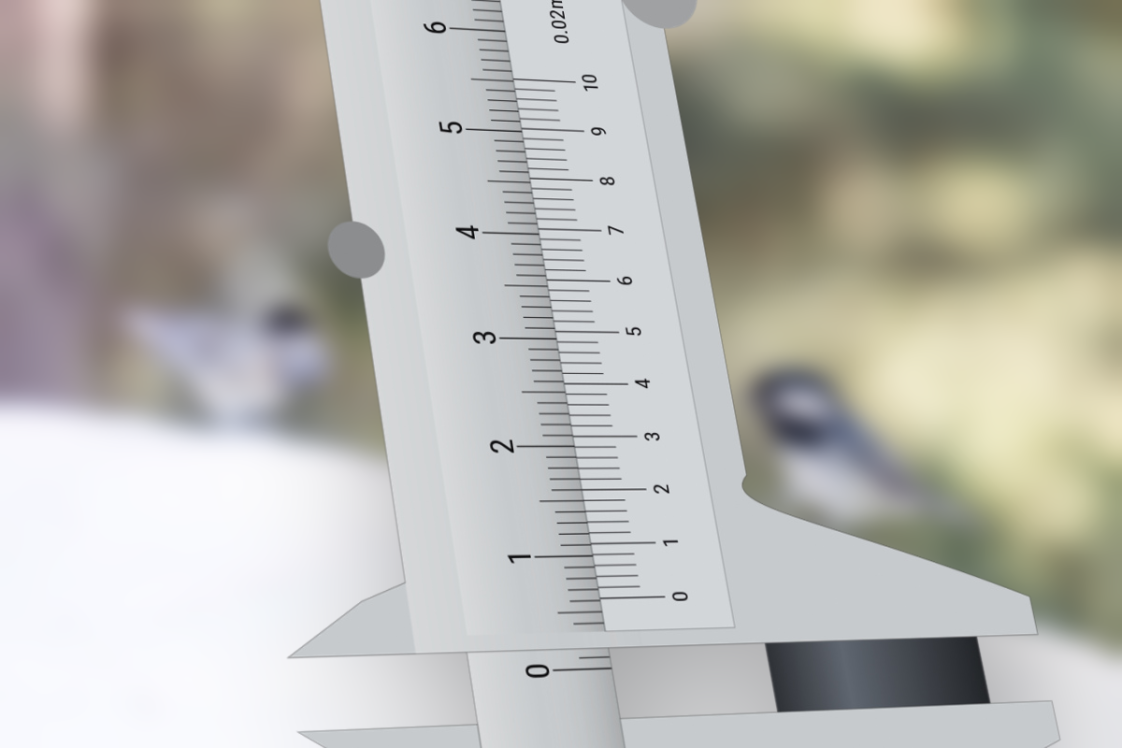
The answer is 6.2 mm
